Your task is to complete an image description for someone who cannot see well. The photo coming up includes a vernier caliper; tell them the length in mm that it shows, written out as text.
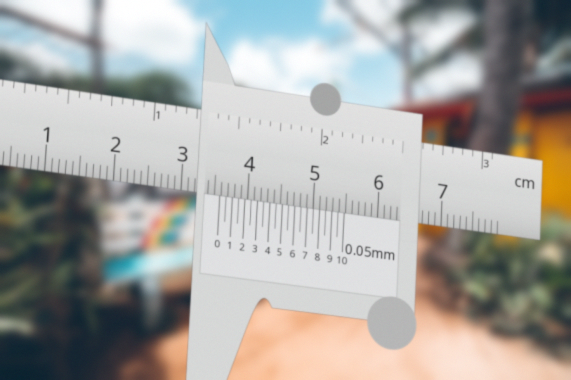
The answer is 35.8 mm
